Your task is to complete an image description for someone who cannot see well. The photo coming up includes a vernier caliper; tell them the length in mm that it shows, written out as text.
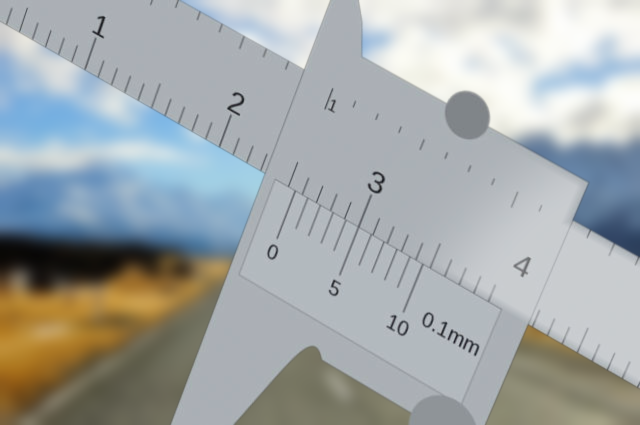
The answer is 25.5 mm
